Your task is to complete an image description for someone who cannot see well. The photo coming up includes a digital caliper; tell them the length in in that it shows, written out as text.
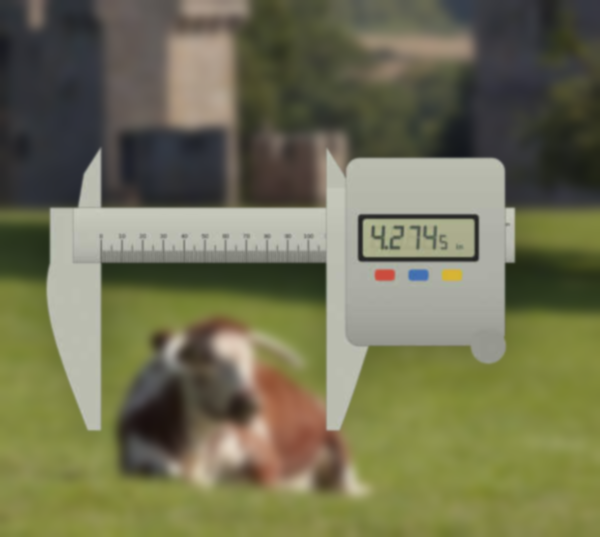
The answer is 4.2745 in
